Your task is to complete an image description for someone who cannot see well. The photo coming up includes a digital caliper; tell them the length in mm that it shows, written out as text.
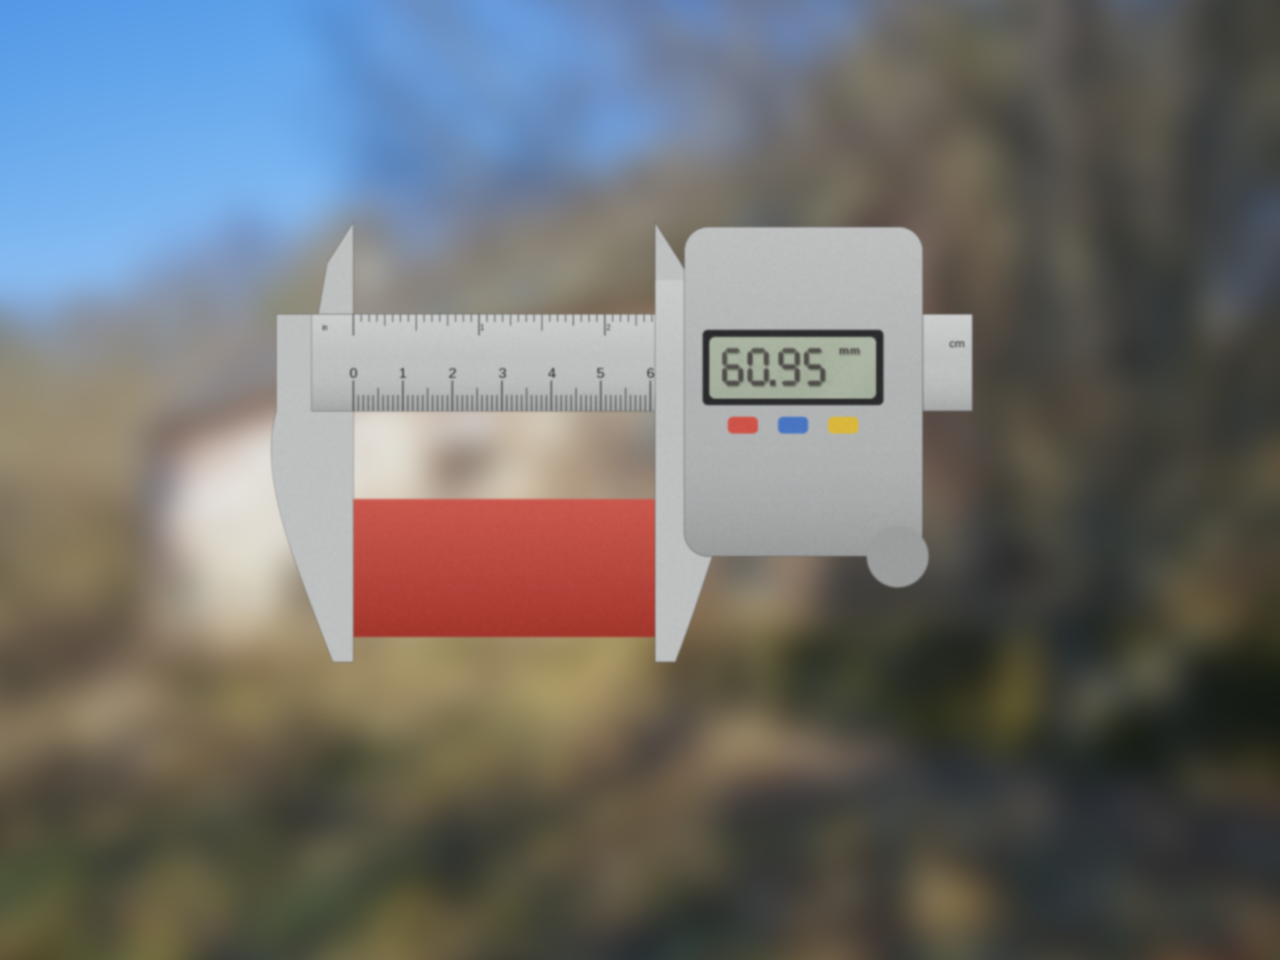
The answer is 60.95 mm
